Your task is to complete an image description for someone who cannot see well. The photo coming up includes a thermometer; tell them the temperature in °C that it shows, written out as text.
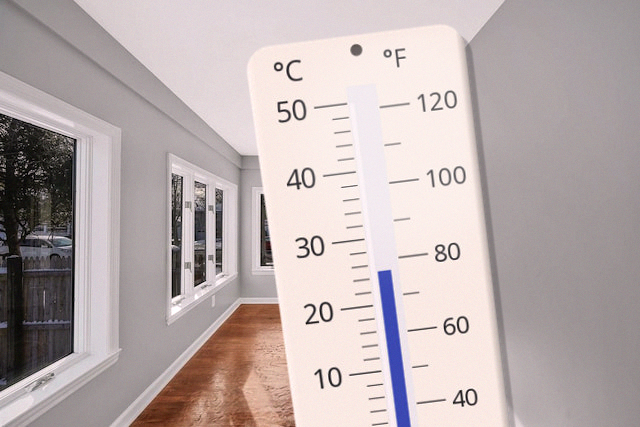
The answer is 25 °C
